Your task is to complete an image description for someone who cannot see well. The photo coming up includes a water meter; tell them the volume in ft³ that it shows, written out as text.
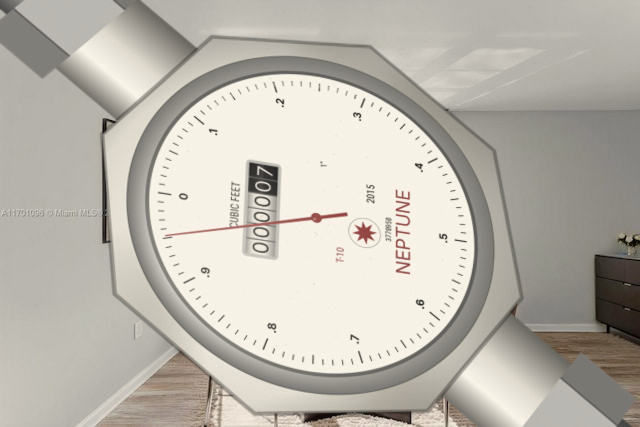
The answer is 6.95 ft³
